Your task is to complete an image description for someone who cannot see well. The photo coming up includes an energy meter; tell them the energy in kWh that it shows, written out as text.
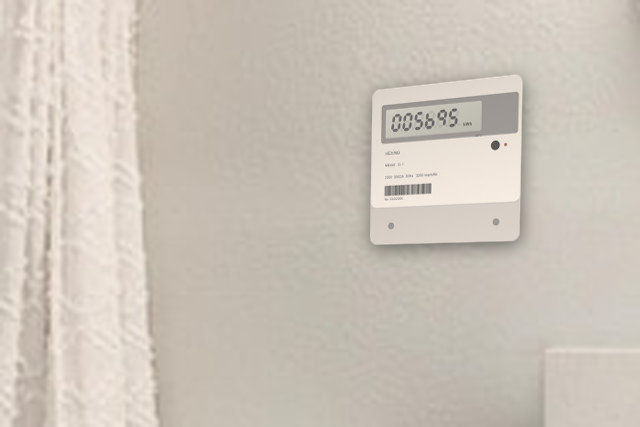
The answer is 5695 kWh
